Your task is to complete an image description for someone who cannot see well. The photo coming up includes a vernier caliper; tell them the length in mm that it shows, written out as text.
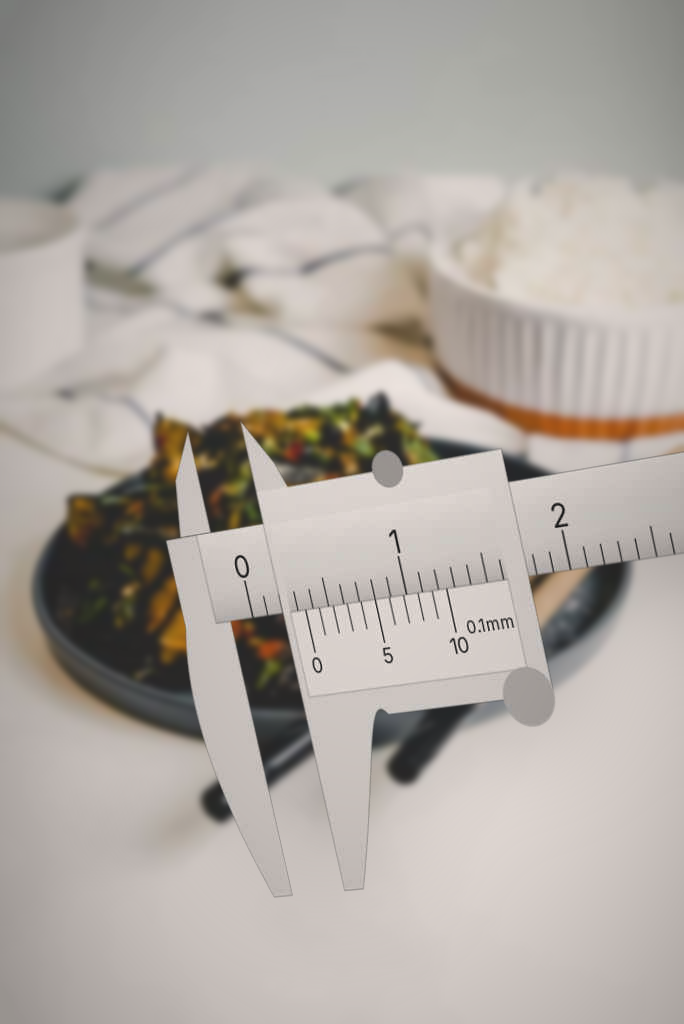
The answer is 3.5 mm
